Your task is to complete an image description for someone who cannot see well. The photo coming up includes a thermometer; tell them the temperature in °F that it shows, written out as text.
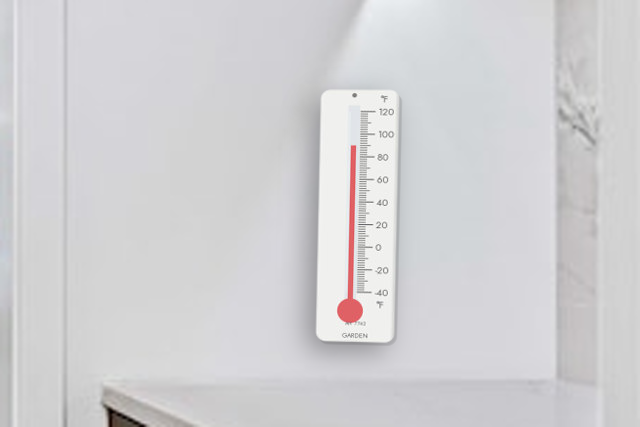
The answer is 90 °F
